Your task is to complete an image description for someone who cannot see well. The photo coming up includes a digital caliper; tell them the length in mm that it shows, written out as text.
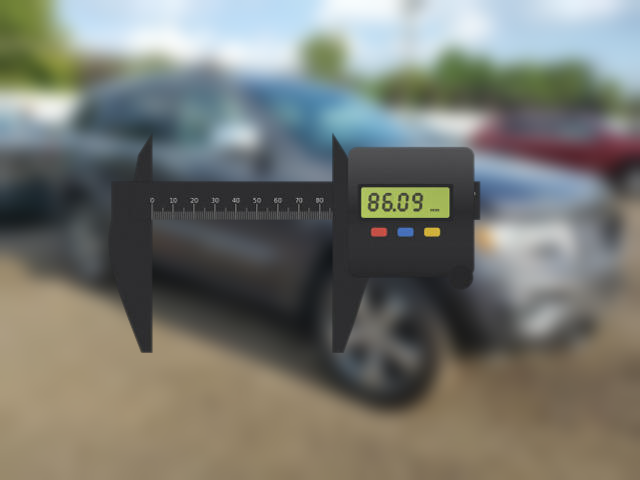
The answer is 86.09 mm
